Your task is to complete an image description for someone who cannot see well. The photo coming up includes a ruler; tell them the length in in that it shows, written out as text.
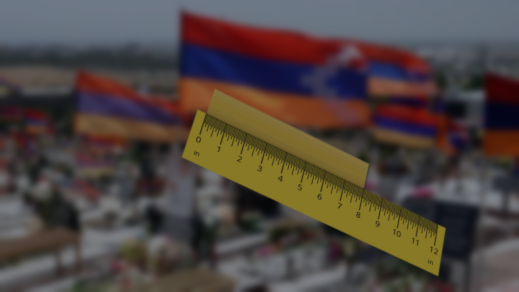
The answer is 8 in
